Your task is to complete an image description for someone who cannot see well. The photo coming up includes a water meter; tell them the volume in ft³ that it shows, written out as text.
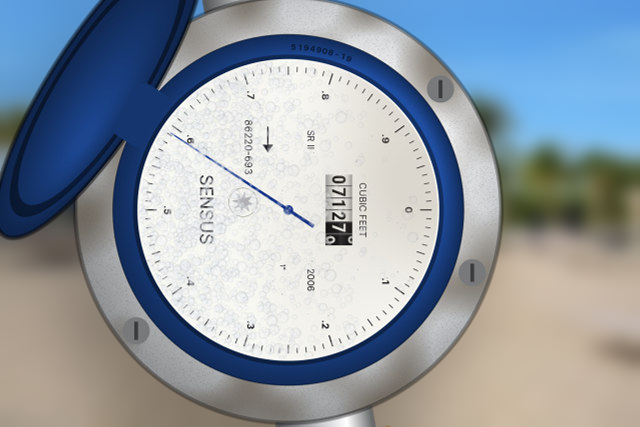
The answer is 71278.59 ft³
